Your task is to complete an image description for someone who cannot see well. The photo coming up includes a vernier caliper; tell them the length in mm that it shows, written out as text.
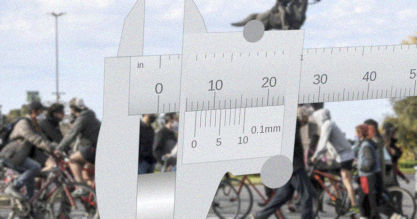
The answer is 6.8 mm
